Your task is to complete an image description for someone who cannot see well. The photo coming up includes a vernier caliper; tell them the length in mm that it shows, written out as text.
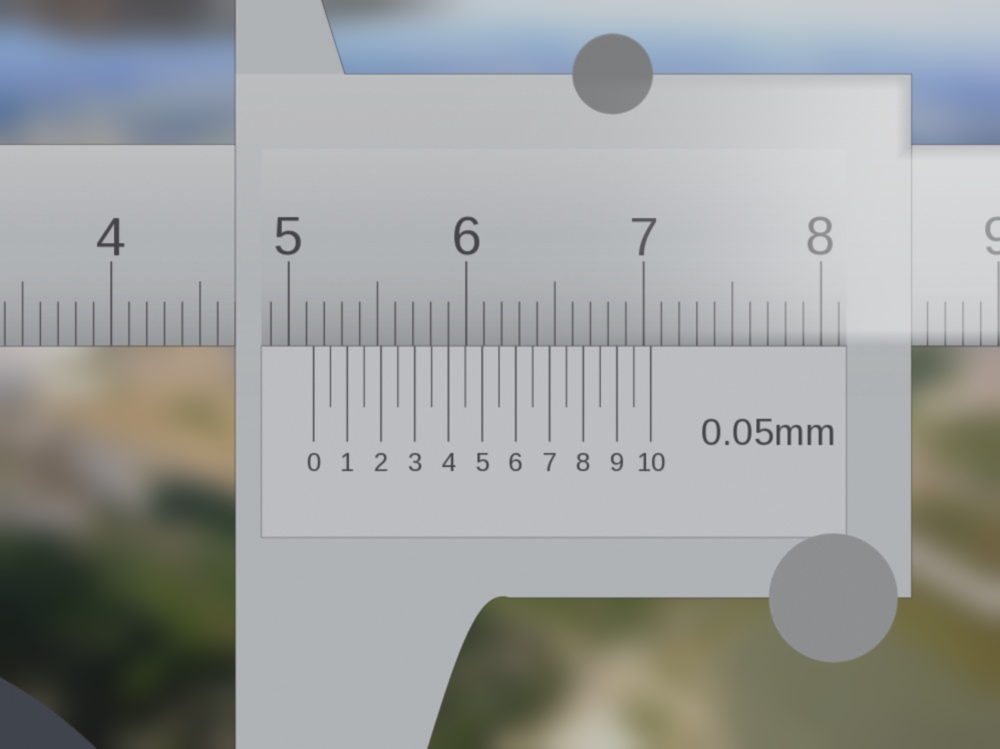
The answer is 51.4 mm
